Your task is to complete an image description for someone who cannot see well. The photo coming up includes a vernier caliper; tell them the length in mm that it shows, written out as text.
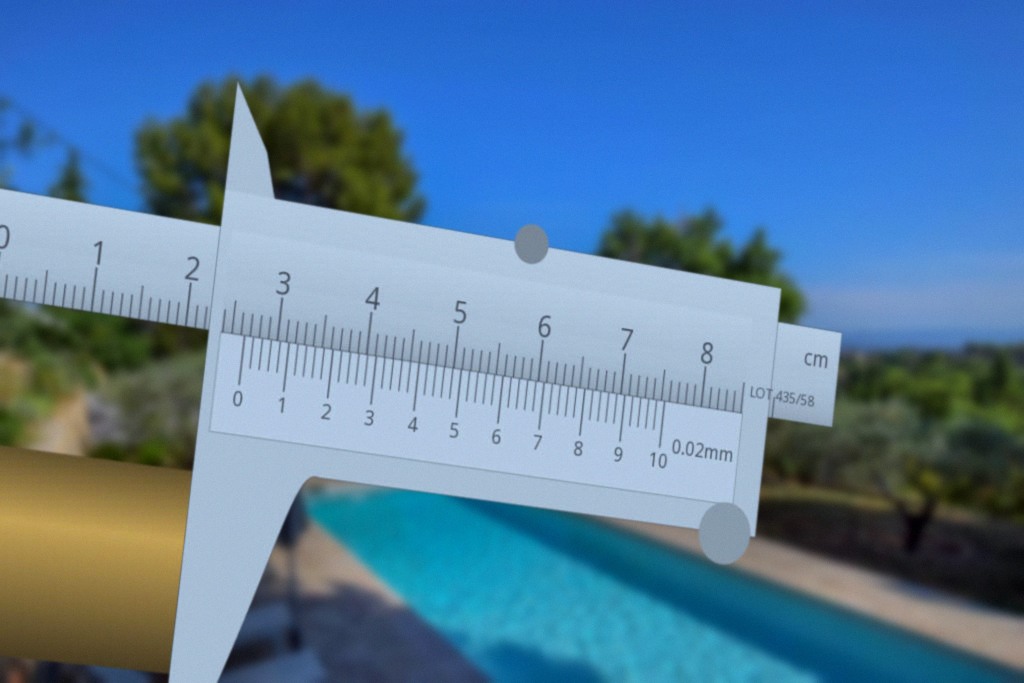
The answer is 26.4 mm
